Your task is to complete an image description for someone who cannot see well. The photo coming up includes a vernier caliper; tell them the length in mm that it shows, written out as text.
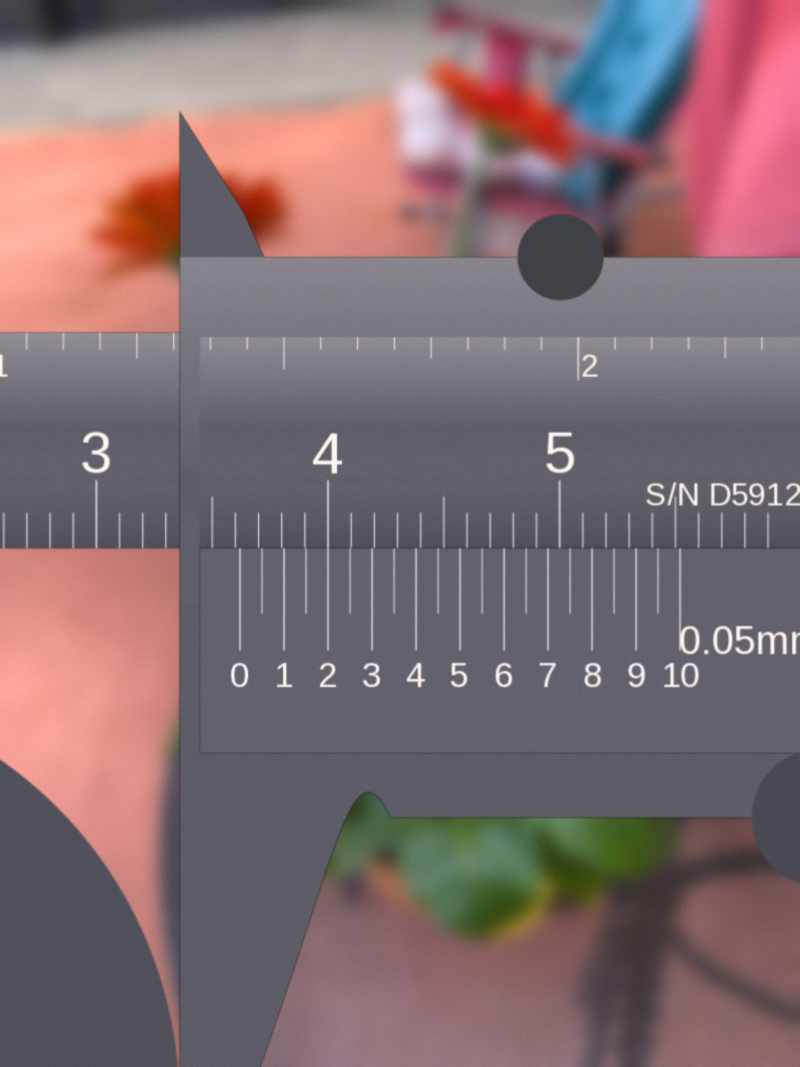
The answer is 36.2 mm
